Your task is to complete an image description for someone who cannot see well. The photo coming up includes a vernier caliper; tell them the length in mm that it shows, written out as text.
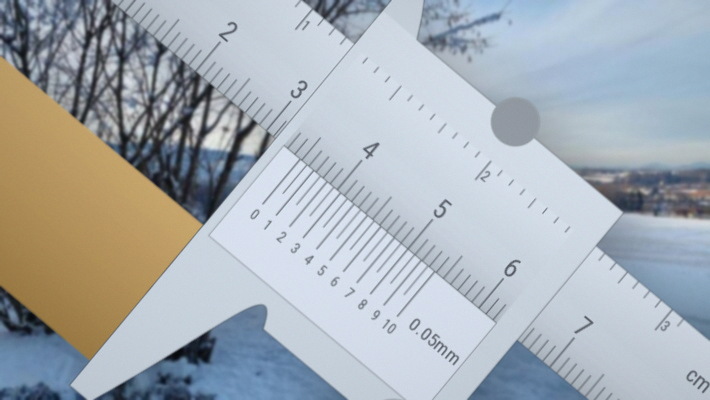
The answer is 34.8 mm
